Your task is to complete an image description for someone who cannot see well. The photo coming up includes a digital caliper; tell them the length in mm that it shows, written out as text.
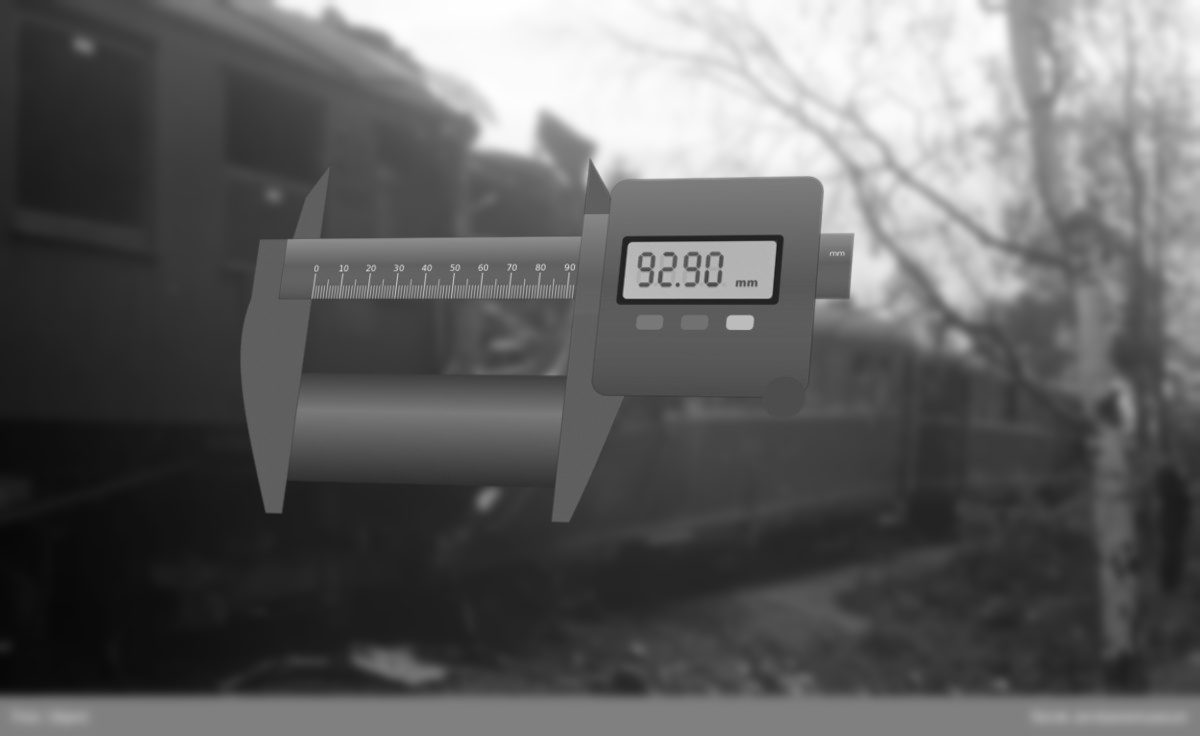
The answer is 92.90 mm
